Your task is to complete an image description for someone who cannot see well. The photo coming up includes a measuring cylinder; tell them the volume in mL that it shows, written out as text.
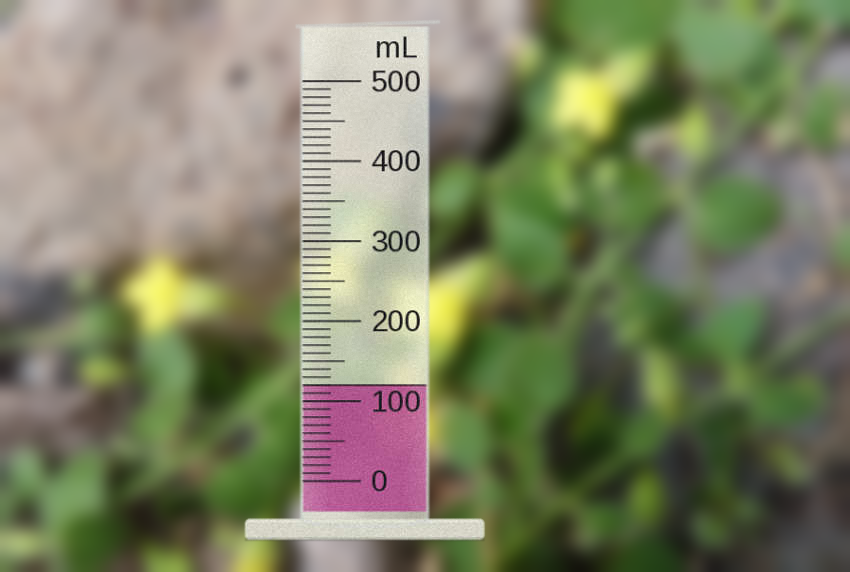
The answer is 120 mL
